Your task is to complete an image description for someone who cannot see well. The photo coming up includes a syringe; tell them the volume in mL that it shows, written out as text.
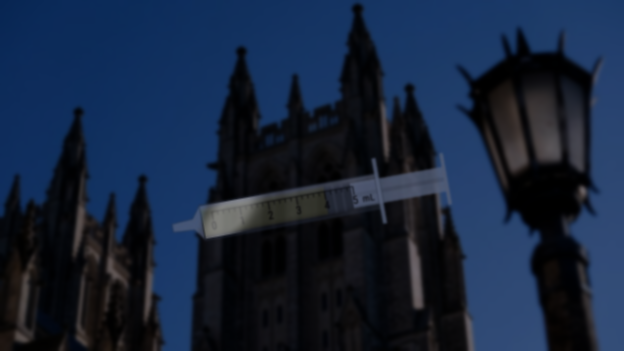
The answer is 4 mL
